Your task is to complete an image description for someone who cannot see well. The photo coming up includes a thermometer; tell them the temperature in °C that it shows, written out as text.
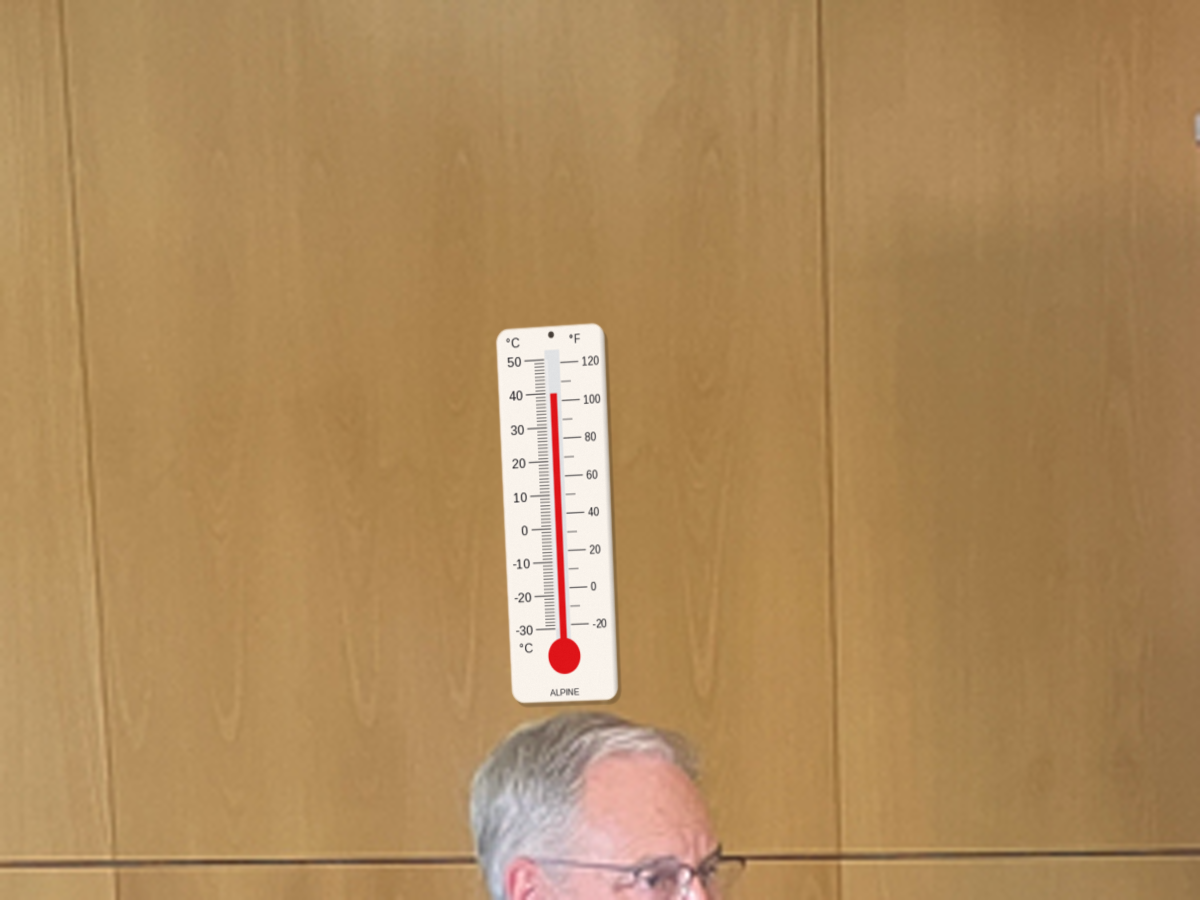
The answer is 40 °C
